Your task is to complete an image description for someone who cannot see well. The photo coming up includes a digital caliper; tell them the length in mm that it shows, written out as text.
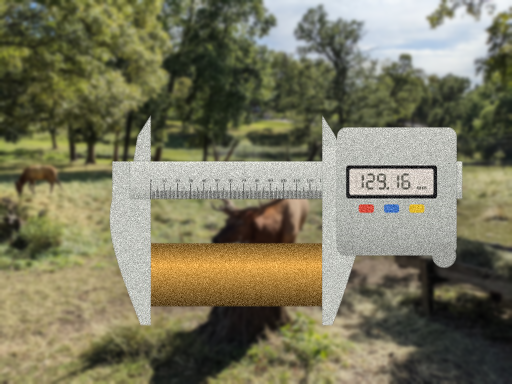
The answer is 129.16 mm
